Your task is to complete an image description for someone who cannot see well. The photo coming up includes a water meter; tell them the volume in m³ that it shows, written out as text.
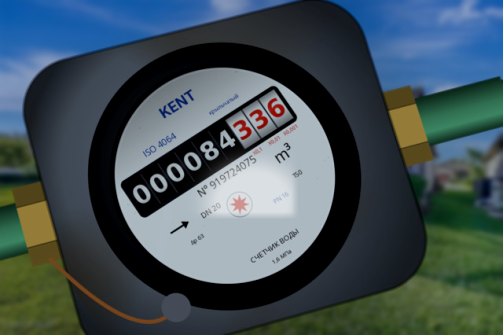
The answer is 84.336 m³
